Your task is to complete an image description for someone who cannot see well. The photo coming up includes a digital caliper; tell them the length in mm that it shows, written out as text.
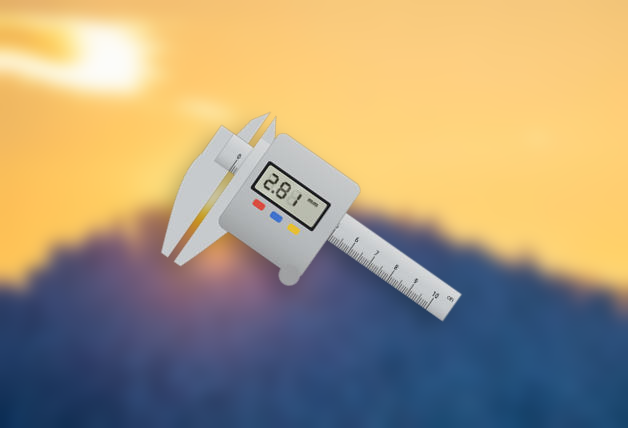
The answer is 2.81 mm
